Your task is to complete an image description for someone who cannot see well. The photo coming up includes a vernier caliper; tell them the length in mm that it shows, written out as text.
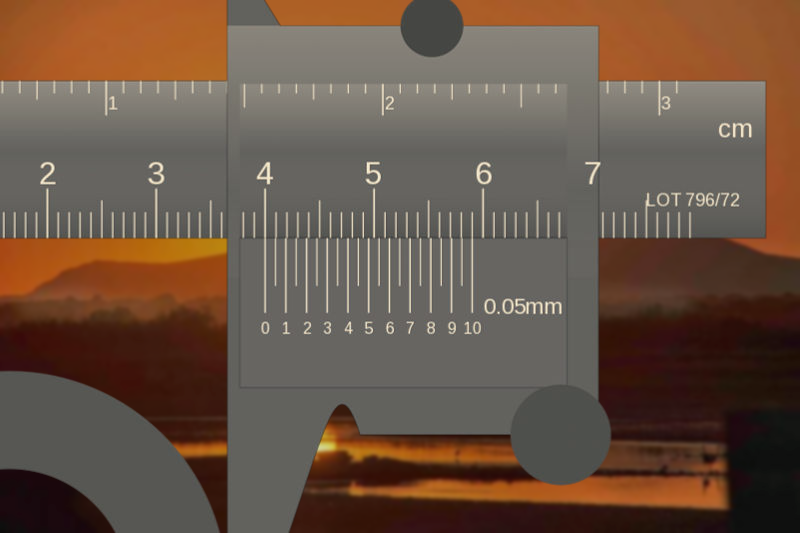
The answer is 40.0 mm
